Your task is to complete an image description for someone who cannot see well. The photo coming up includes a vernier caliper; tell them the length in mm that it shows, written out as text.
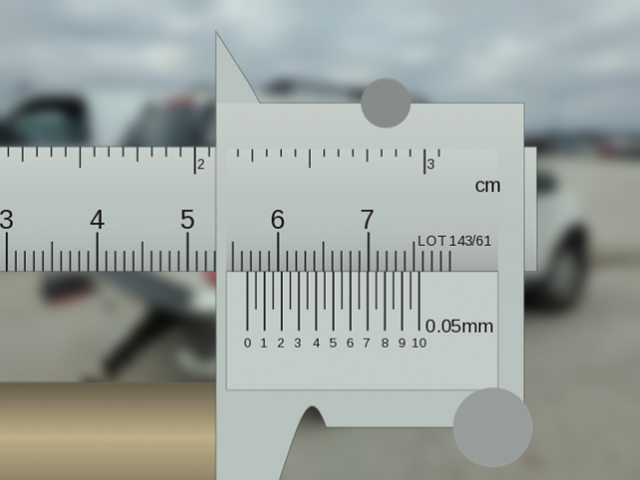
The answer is 56.6 mm
